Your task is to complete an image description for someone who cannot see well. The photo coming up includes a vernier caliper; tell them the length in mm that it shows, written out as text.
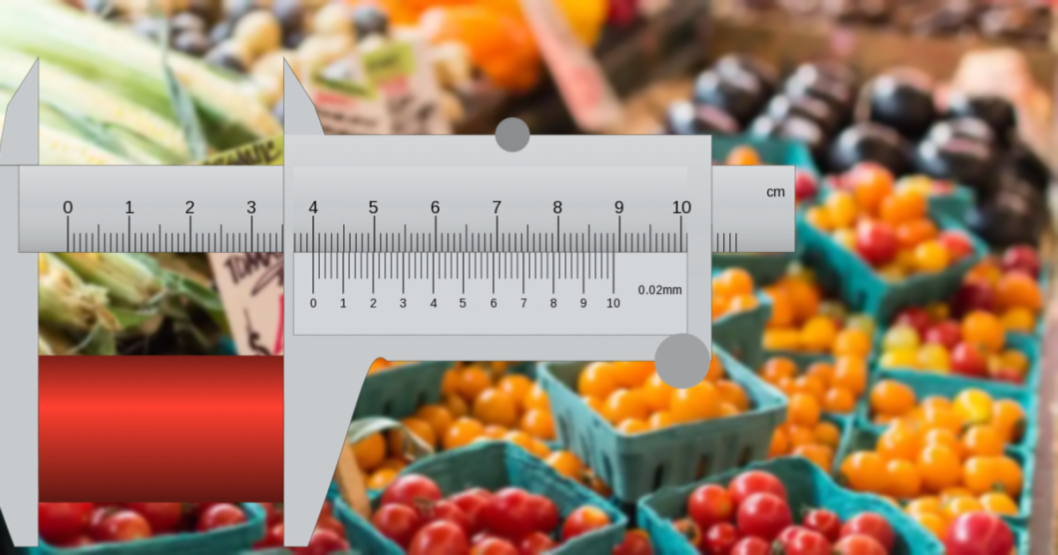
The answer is 40.0 mm
